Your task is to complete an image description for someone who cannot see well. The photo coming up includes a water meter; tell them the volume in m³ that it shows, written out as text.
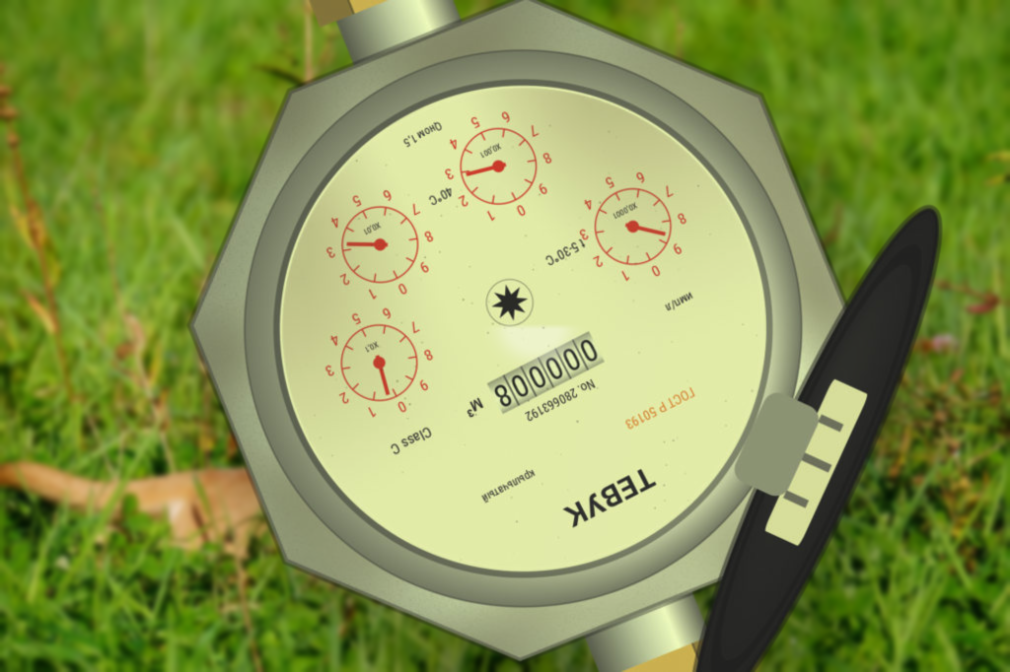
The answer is 8.0328 m³
